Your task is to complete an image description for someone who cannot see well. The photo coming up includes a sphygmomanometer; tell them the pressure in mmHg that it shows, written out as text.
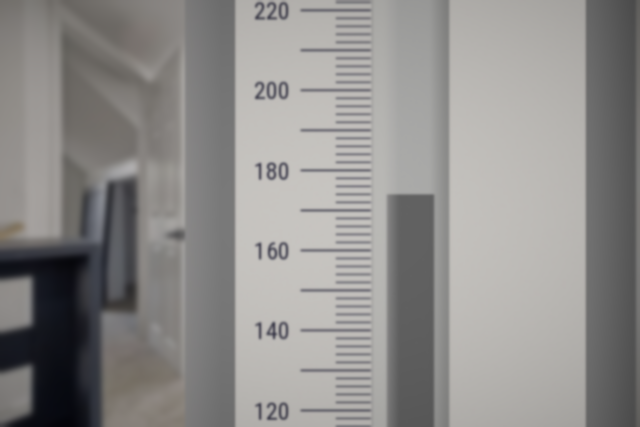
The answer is 174 mmHg
